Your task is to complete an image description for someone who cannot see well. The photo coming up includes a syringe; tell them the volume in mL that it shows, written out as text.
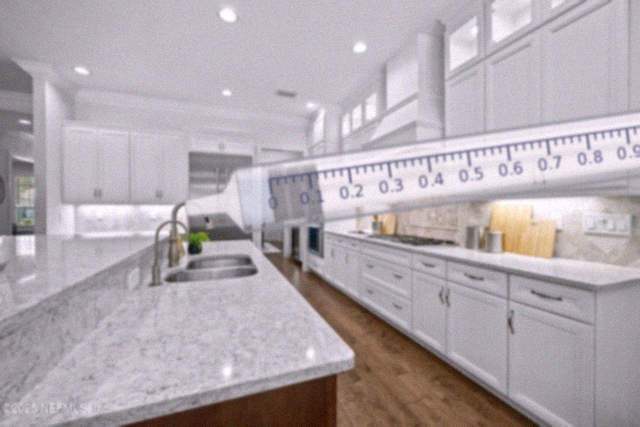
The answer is 0 mL
